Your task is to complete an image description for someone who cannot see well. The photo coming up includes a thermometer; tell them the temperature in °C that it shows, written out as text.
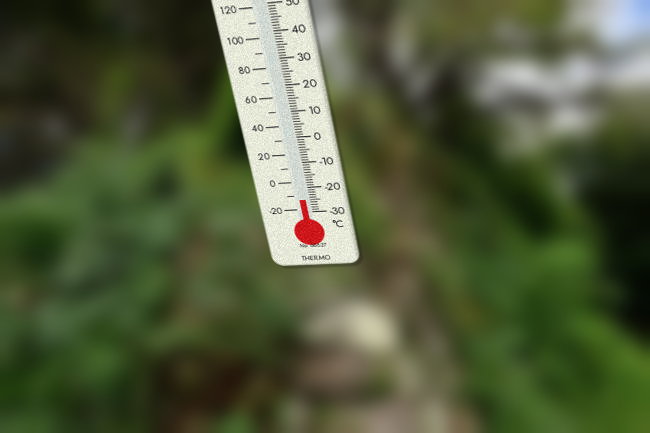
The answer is -25 °C
